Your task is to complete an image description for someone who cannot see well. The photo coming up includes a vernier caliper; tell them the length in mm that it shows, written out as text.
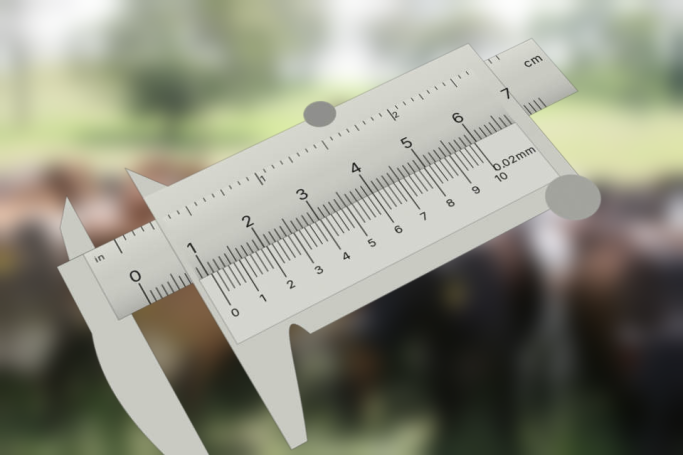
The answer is 10.6 mm
